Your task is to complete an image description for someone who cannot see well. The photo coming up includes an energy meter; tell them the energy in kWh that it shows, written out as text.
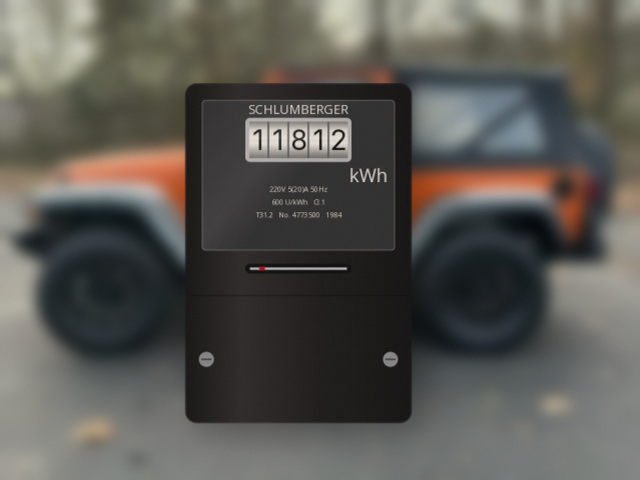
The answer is 11812 kWh
